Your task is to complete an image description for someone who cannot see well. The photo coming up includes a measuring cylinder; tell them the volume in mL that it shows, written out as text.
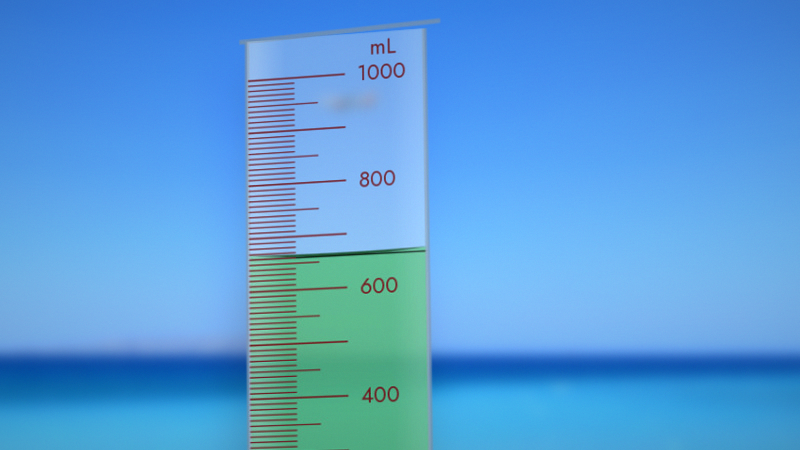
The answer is 660 mL
